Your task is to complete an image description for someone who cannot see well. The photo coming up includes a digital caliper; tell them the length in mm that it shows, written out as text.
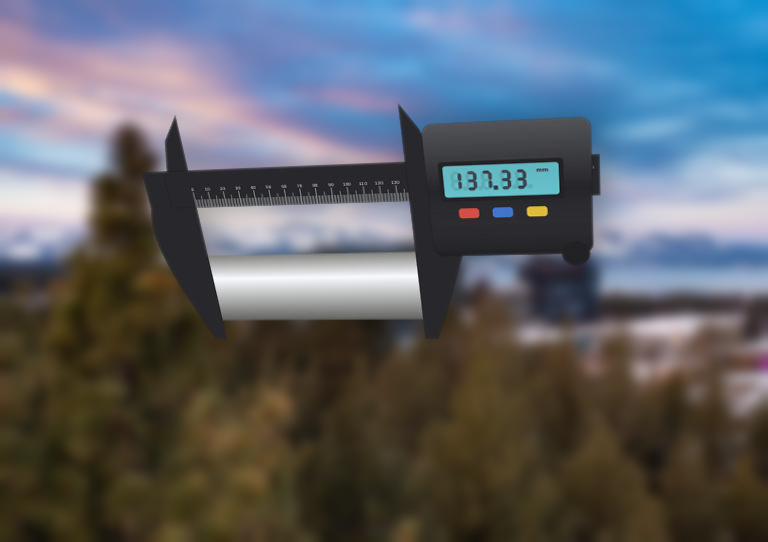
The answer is 137.33 mm
